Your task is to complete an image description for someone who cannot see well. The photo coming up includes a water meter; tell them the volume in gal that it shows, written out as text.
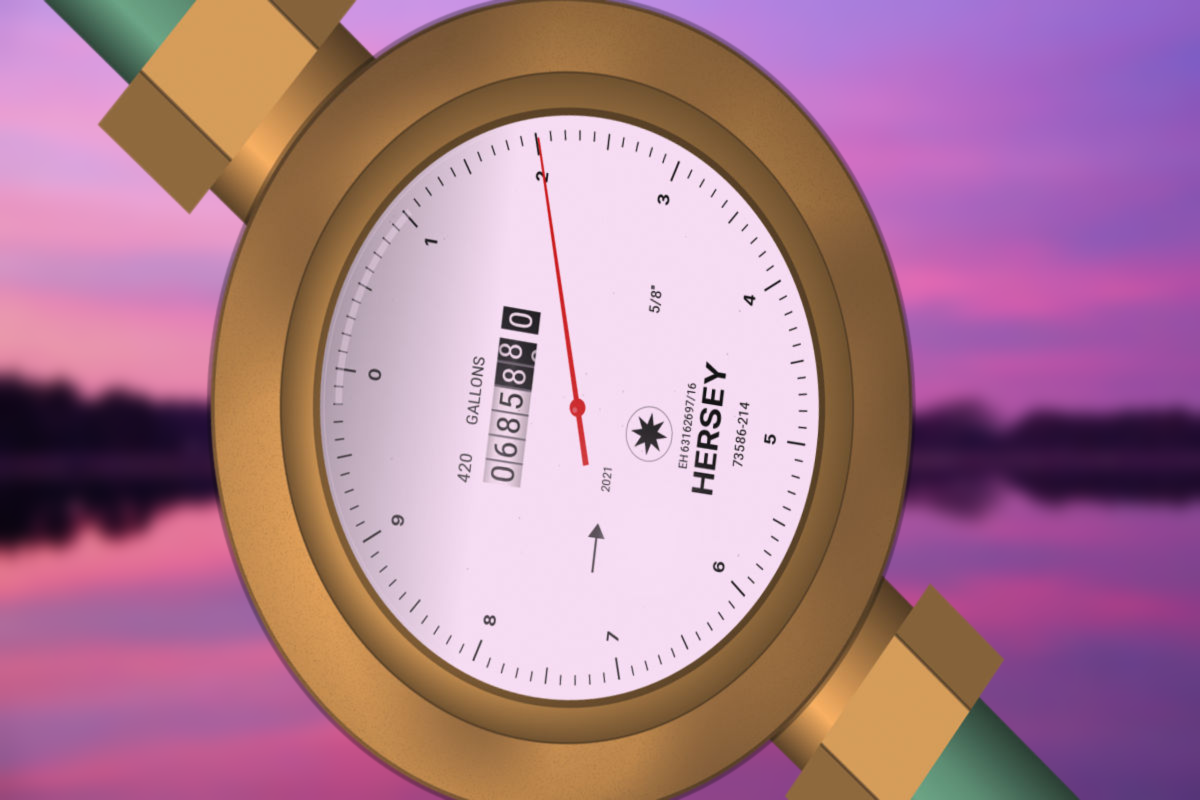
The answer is 685882.0 gal
